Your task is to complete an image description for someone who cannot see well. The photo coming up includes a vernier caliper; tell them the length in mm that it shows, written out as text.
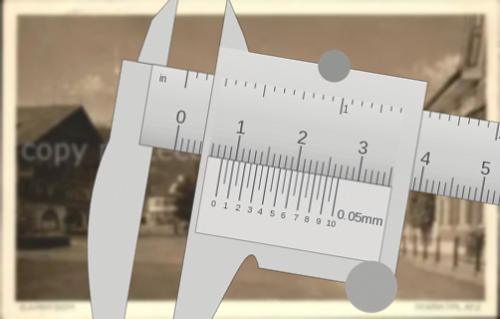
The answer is 7.8 mm
